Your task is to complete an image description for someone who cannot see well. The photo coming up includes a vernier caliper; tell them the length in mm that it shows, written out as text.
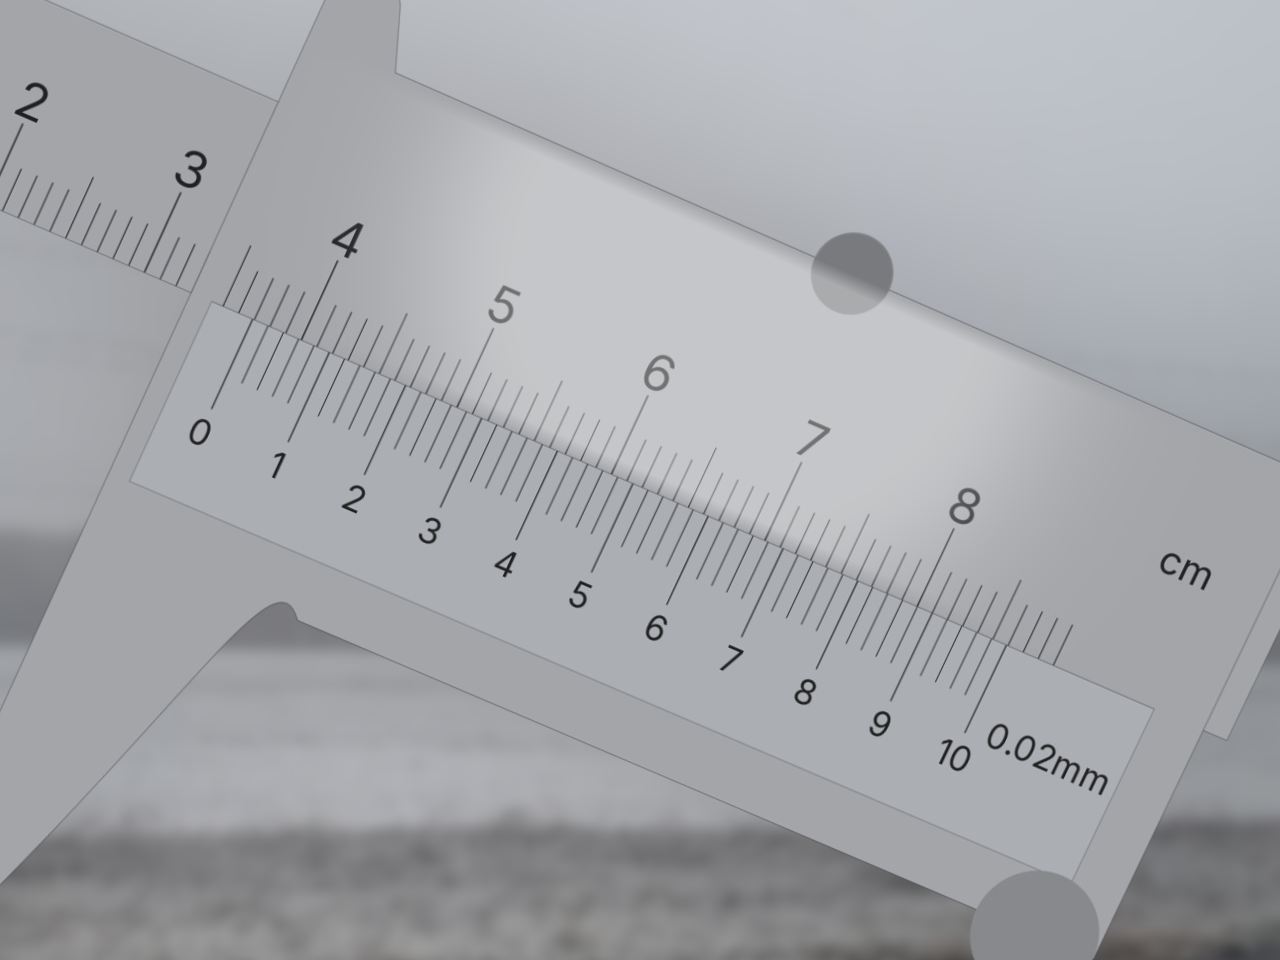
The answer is 36.9 mm
